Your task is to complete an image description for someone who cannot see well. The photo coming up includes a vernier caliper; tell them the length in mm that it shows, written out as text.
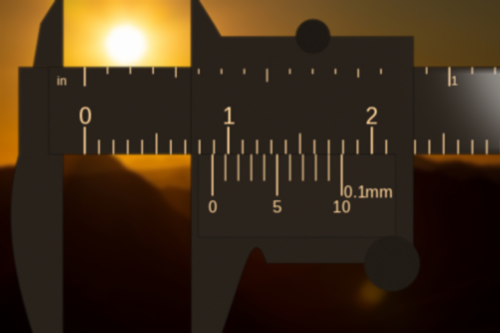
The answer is 8.9 mm
